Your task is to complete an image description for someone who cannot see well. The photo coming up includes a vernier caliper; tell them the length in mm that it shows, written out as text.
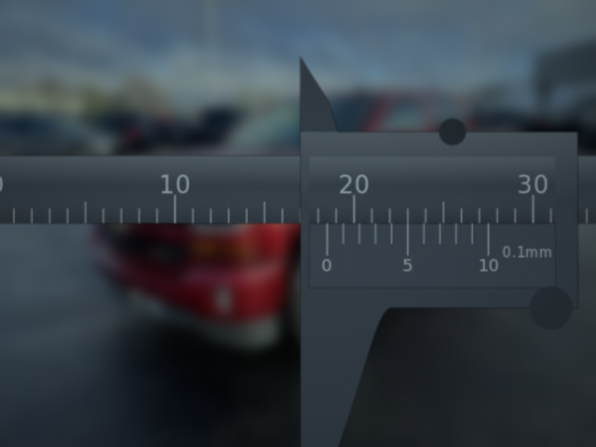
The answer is 18.5 mm
